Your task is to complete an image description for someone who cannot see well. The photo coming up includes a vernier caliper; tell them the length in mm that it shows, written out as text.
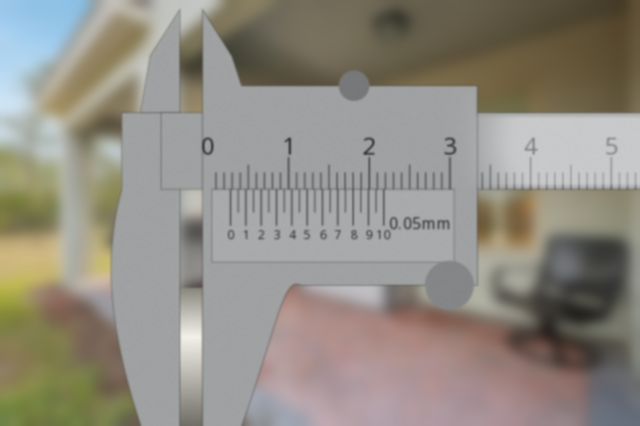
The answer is 2.8 mm
